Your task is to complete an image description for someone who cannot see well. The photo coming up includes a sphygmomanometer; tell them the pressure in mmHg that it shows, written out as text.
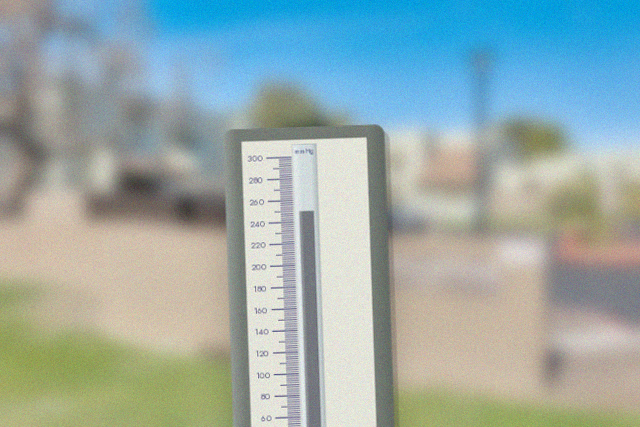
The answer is 250 mmHg
